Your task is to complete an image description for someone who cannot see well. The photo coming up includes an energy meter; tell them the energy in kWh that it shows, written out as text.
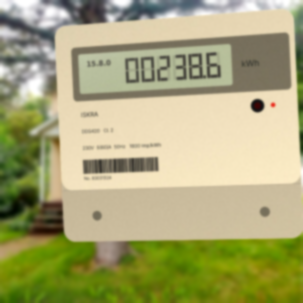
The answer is 238.6 kWh
